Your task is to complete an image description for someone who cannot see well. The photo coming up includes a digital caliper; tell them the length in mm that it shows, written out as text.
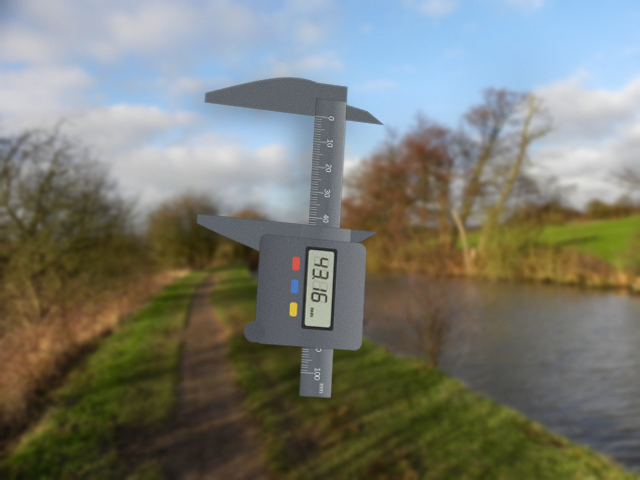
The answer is 43.16 mm
